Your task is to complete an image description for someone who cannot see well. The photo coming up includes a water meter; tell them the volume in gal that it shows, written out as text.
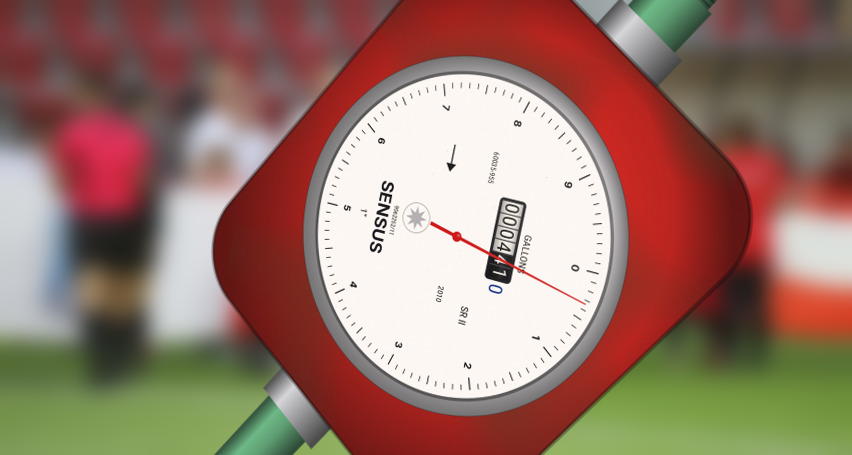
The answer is 4410.3 gal
